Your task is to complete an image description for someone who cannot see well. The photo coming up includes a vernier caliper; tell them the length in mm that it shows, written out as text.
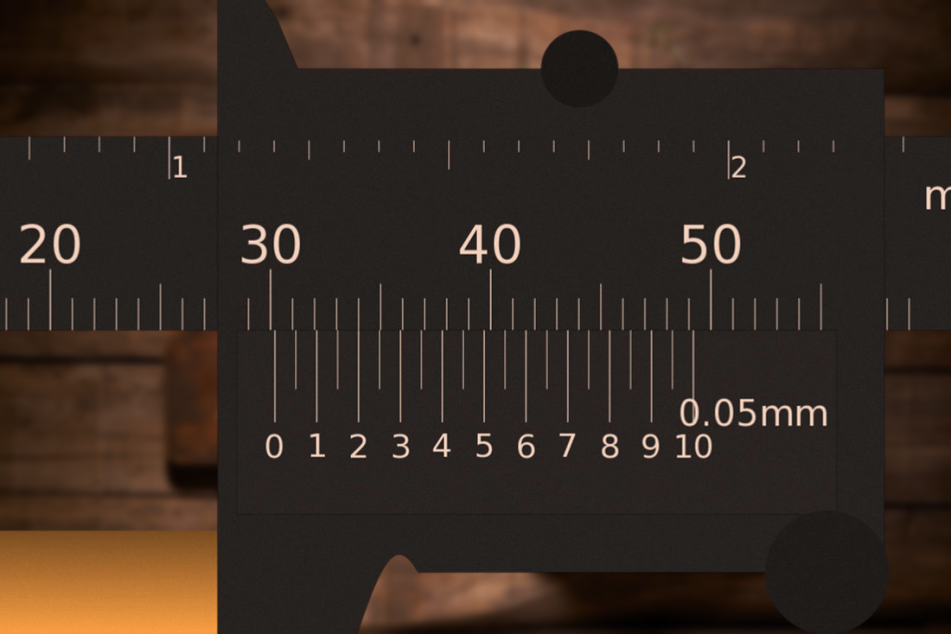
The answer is 30.20 mm
